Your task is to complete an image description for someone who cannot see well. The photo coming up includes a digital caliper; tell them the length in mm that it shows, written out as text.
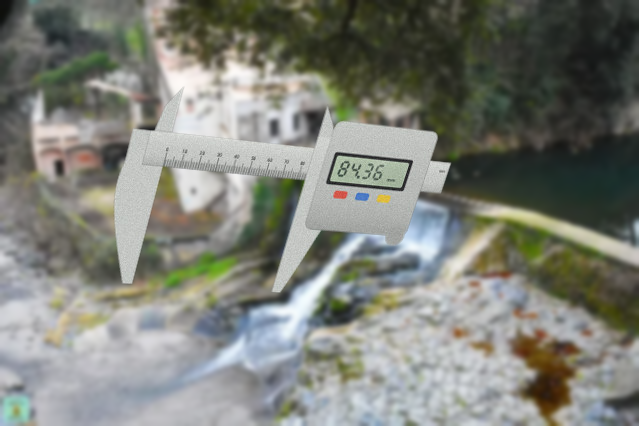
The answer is 84.36 mm
